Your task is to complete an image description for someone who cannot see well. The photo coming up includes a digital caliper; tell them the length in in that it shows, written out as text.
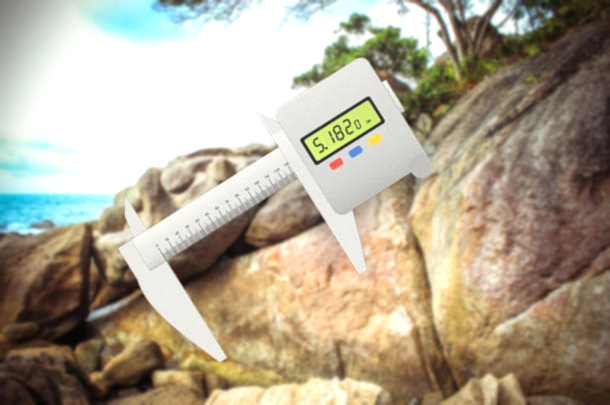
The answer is 5.1820 in
